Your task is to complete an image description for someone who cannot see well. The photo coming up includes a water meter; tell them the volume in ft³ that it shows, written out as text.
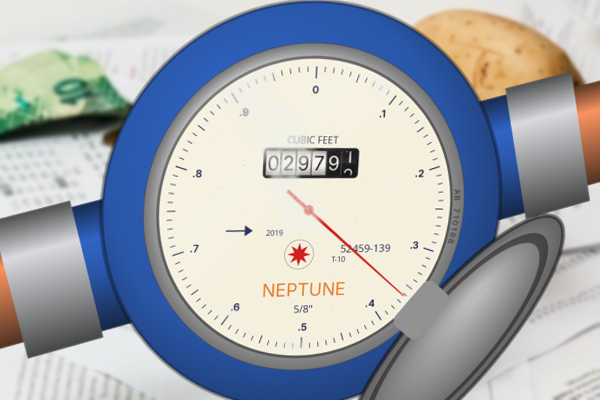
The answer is 29791.36 ft³
